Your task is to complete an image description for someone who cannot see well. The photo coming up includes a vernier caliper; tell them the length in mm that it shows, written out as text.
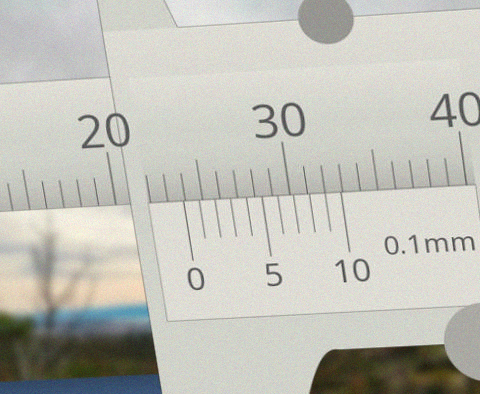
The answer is 23.9 mm
